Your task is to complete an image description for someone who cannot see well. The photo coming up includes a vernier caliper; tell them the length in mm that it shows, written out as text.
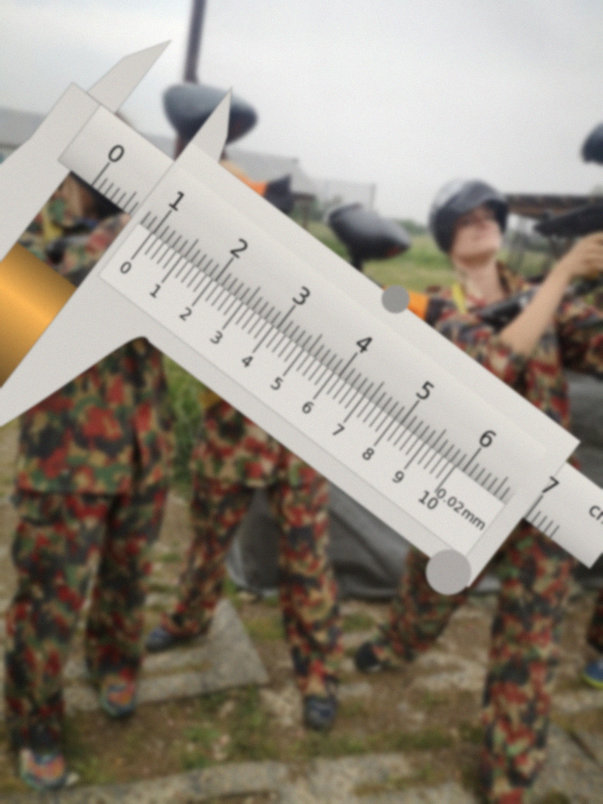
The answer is 9.8 mm
